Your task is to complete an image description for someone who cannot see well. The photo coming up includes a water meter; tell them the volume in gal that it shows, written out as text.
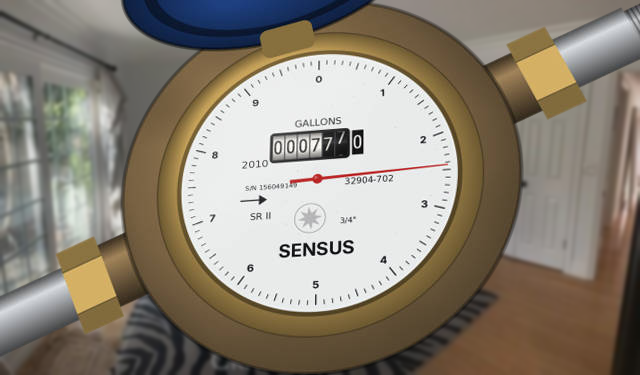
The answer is 7772.4 gal
